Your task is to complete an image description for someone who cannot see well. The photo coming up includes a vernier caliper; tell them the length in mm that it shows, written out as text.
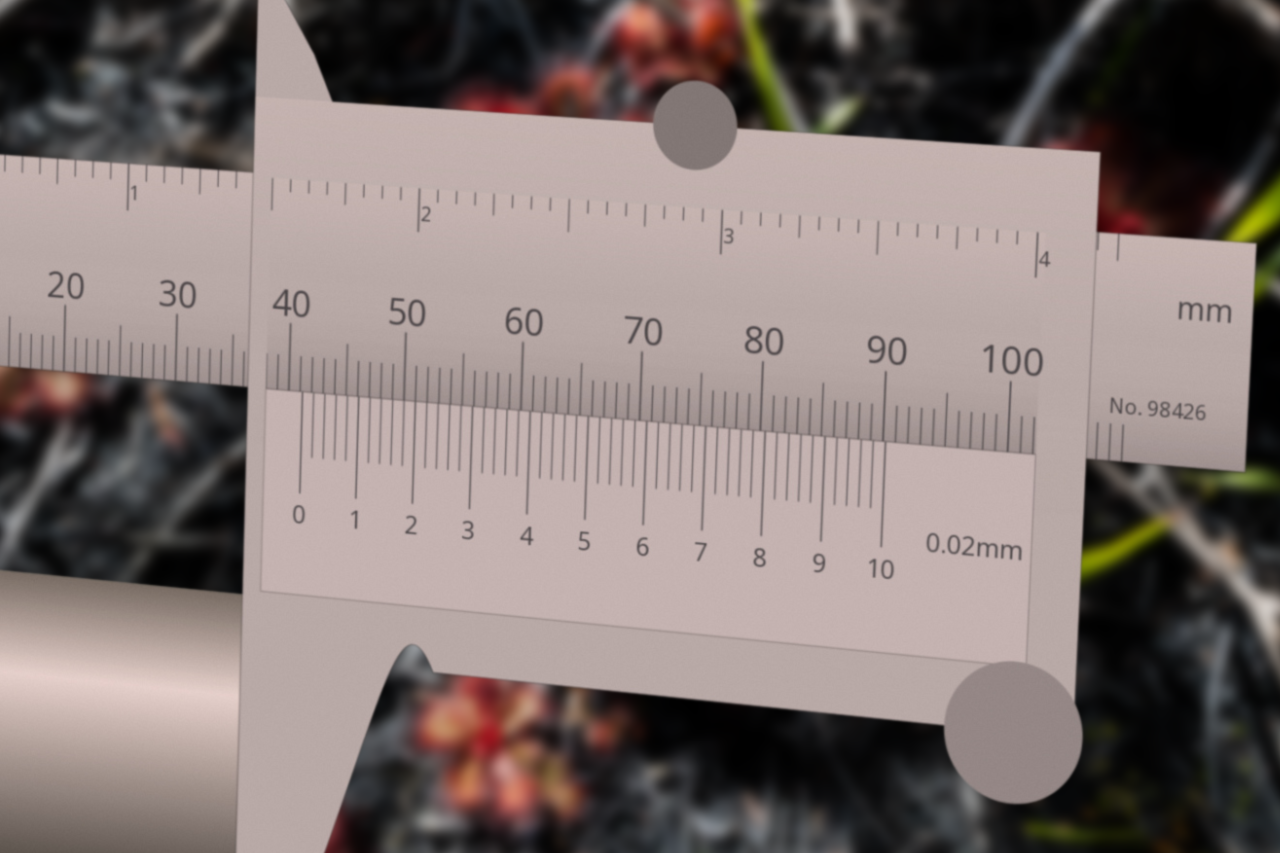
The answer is 41.2 mm
